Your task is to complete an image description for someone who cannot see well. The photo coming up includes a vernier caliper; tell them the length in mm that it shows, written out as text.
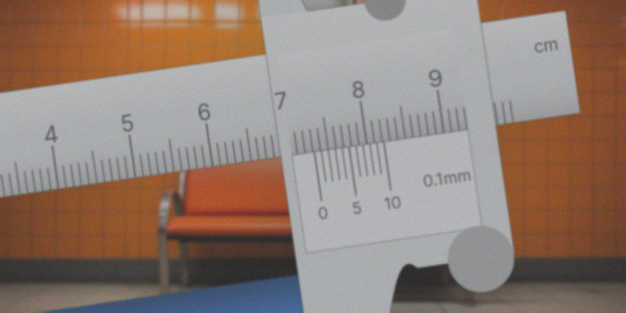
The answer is 73.2 mm
